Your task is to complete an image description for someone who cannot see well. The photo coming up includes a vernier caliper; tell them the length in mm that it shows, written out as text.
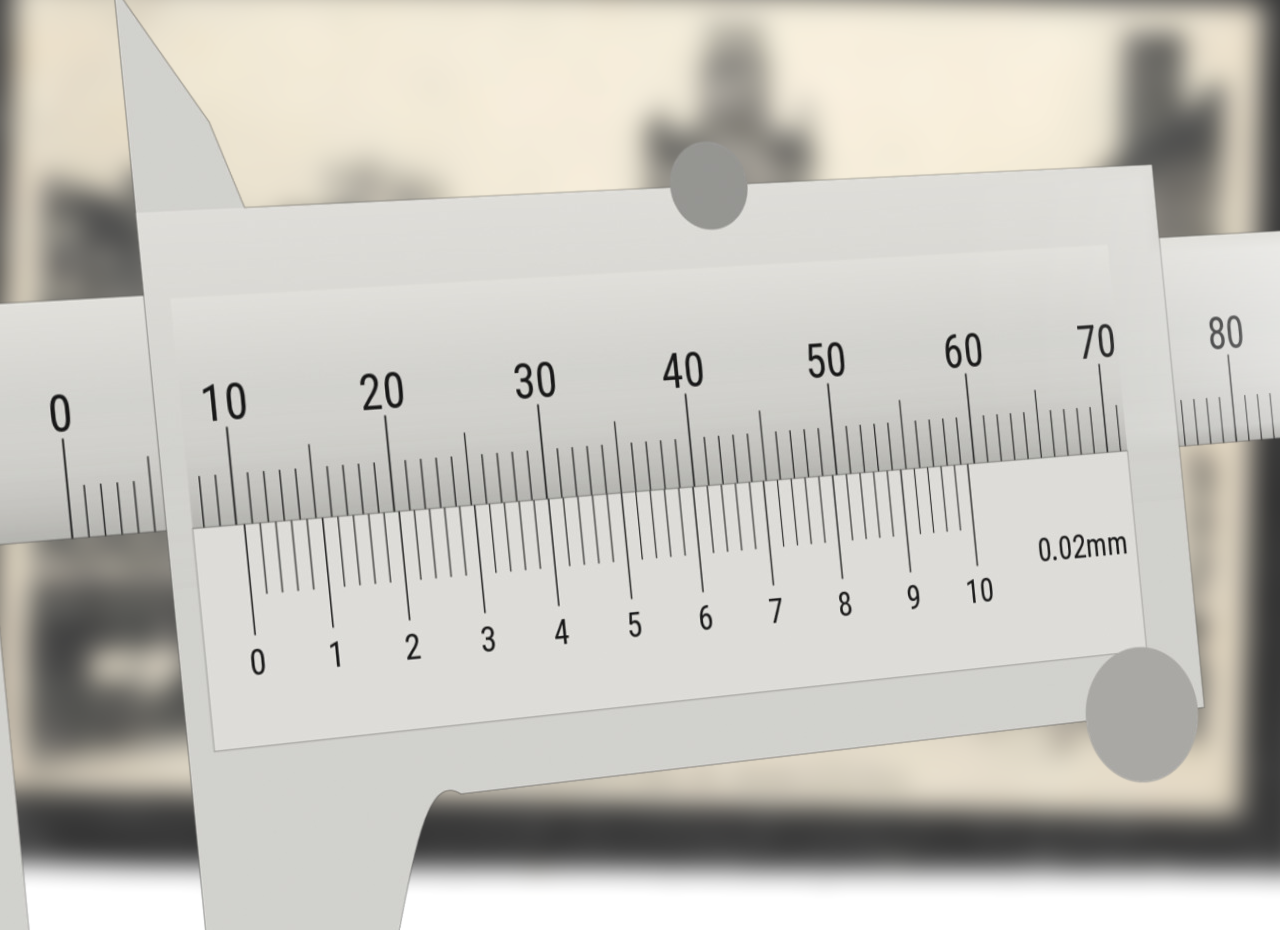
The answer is 10.5 mm
